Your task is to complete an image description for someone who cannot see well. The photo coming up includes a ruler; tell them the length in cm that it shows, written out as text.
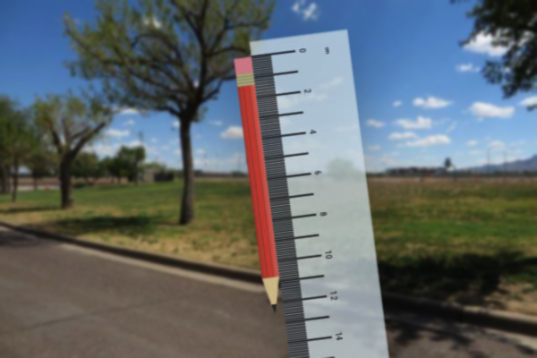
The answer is 12.5 cm
